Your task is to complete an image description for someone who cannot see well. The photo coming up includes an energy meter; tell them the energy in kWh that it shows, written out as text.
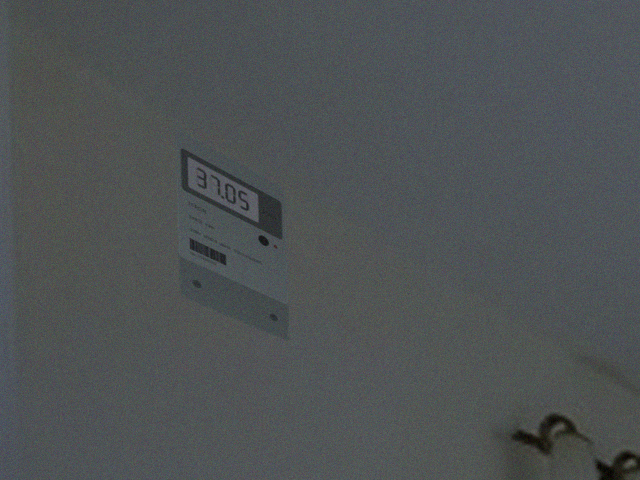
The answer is 37.05 kWh
